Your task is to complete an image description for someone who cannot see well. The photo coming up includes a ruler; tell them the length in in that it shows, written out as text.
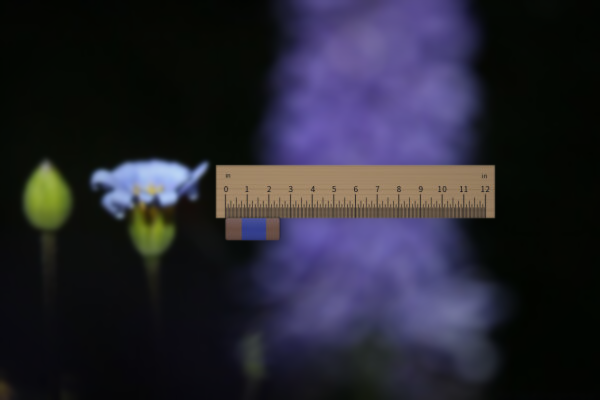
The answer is 2.5 in
